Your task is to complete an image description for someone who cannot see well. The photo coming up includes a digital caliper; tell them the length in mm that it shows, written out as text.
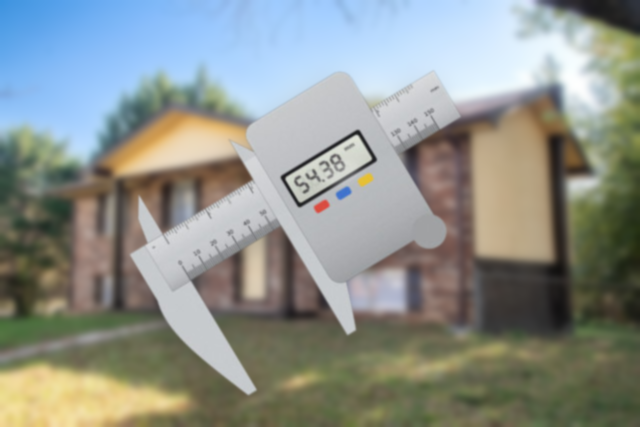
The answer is 54.38 mm
